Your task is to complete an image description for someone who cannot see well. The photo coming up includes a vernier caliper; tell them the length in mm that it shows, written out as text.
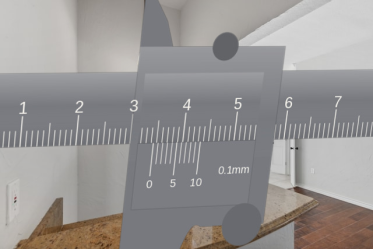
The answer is 34.4 mm
